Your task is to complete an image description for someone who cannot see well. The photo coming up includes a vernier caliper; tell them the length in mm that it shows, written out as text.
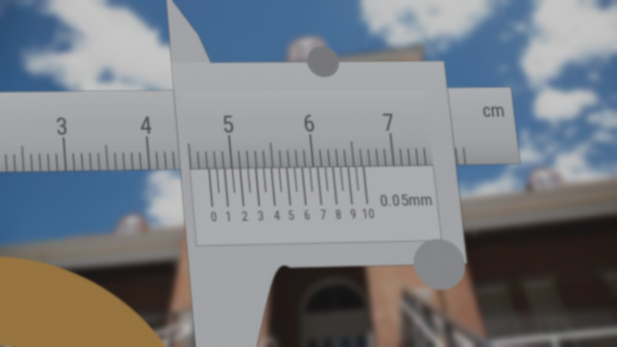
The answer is 47.2 mm
